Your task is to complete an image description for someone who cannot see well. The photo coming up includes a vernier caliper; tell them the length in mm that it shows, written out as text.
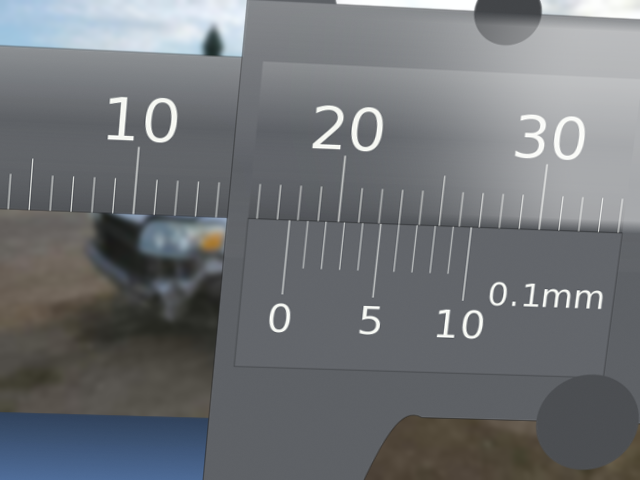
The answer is 17.6 mm
